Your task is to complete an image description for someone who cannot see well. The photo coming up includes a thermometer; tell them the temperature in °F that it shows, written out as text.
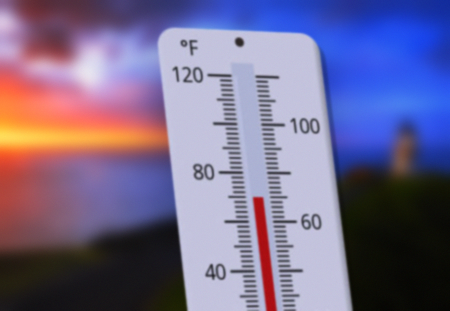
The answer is 70 °F
